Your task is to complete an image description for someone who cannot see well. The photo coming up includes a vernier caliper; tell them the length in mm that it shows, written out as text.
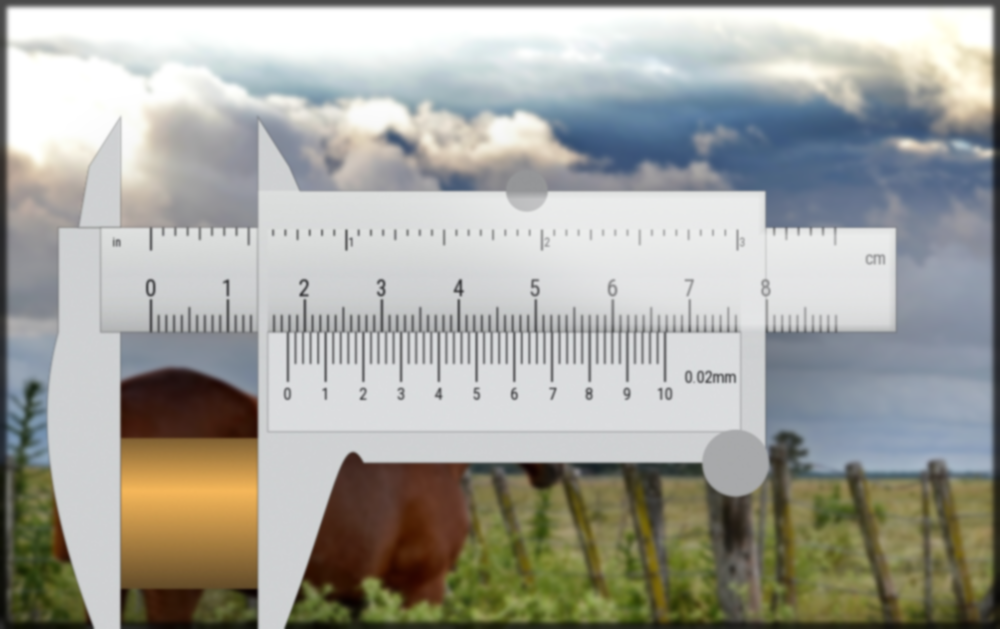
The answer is 17.8 mm
